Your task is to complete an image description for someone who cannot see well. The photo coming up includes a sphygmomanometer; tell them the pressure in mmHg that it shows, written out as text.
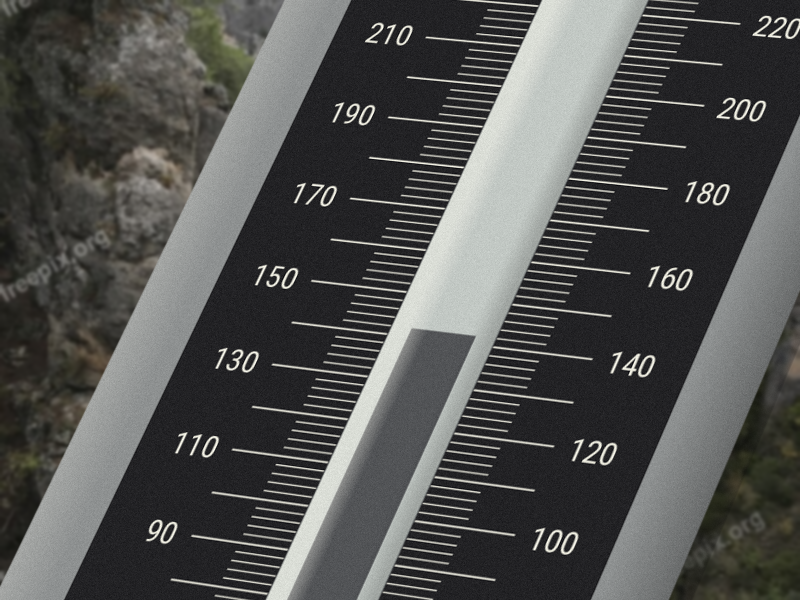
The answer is 142 mmHg
